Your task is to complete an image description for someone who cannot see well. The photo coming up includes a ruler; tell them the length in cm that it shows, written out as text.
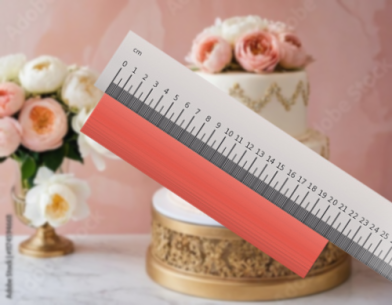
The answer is 21.5 cm
